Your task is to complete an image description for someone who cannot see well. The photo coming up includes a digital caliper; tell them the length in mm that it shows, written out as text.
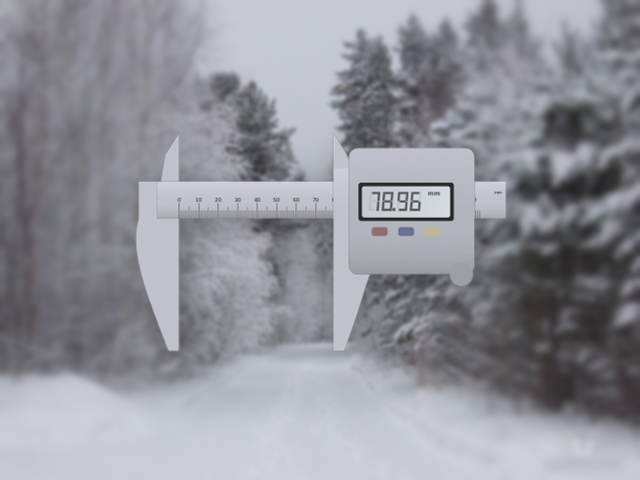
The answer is 78.96 mm
